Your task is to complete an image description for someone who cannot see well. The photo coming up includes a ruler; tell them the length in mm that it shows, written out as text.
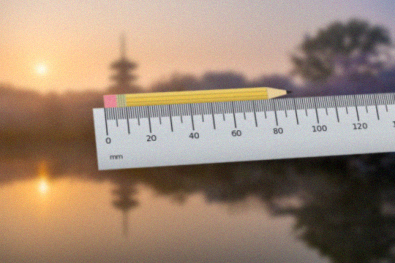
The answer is 90 mm
